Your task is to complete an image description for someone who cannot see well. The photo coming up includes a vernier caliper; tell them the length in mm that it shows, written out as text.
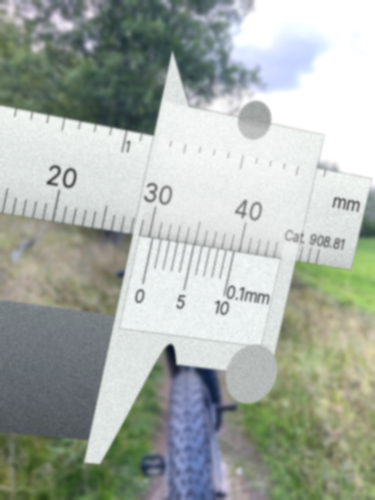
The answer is 30.4 mm
